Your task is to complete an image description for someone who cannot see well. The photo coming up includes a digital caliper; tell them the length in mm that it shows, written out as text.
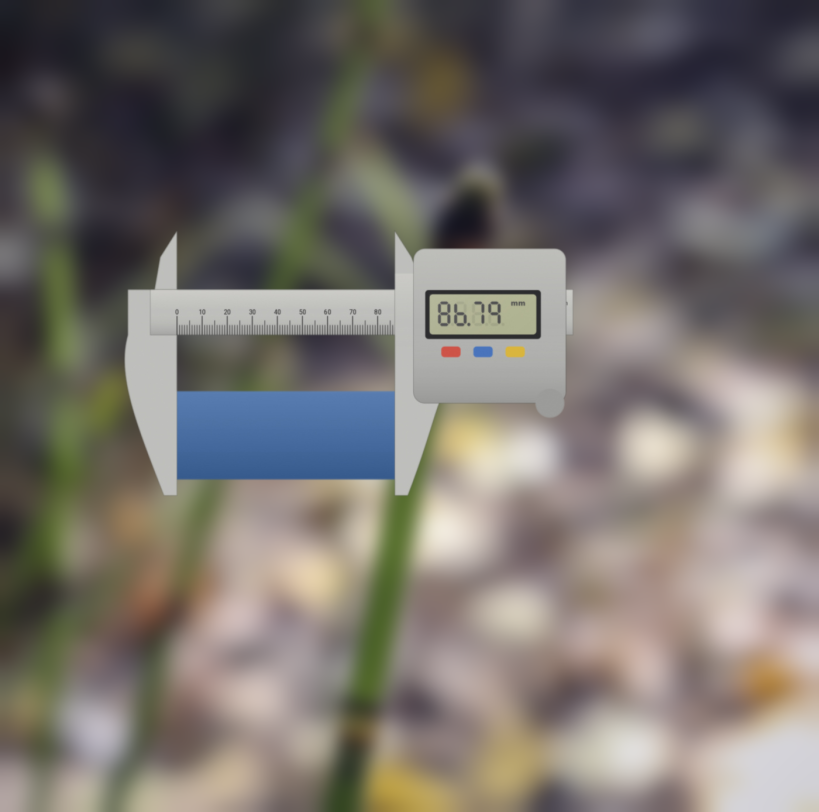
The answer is 86.79 mm
